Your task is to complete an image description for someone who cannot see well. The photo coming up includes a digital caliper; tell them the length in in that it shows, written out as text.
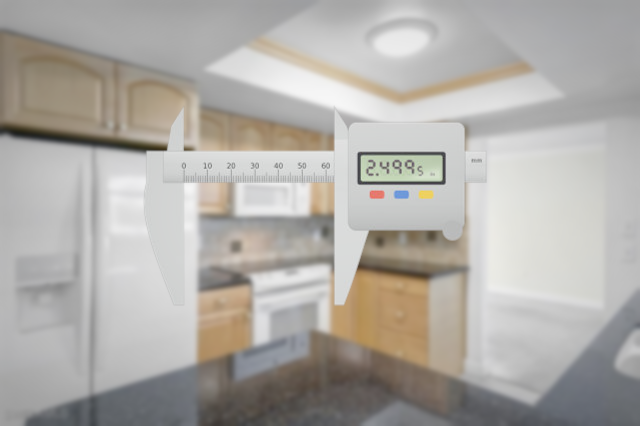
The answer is 2.4995 in
